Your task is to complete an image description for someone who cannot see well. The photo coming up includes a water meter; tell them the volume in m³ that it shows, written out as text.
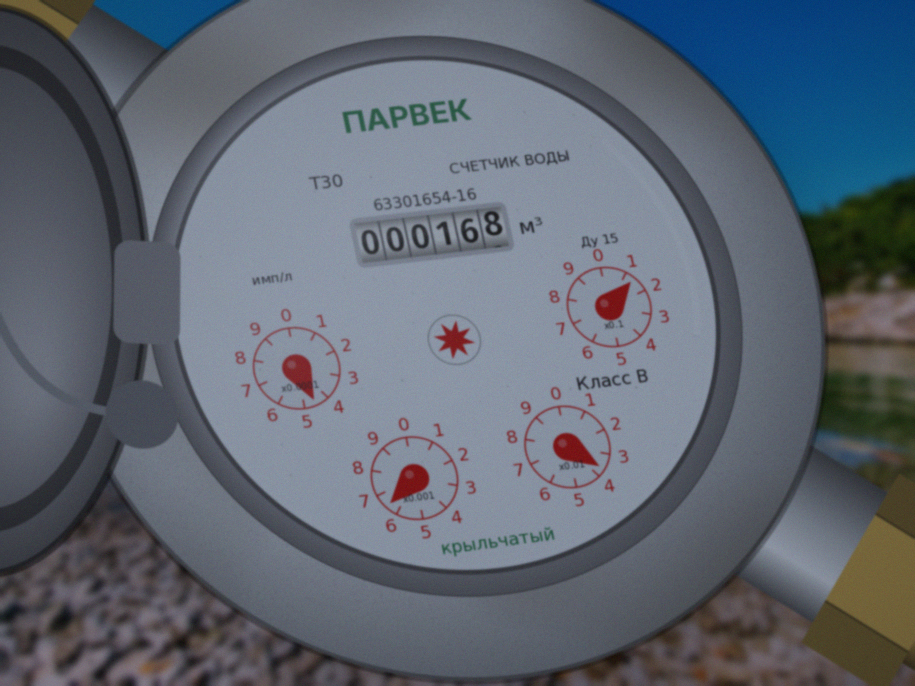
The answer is 168.1364 m³
